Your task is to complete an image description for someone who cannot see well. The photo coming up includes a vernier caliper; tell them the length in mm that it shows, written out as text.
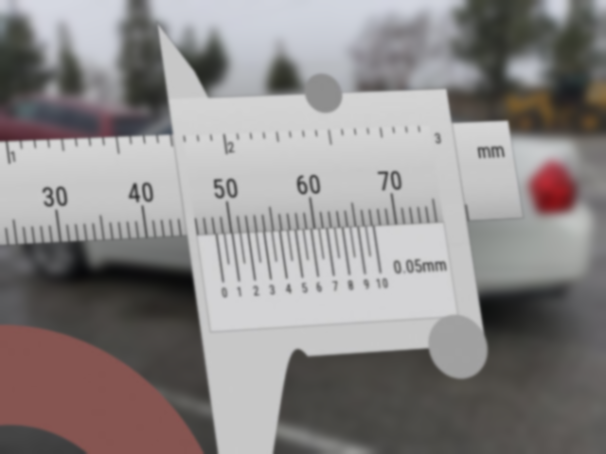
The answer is 48.2 mm
